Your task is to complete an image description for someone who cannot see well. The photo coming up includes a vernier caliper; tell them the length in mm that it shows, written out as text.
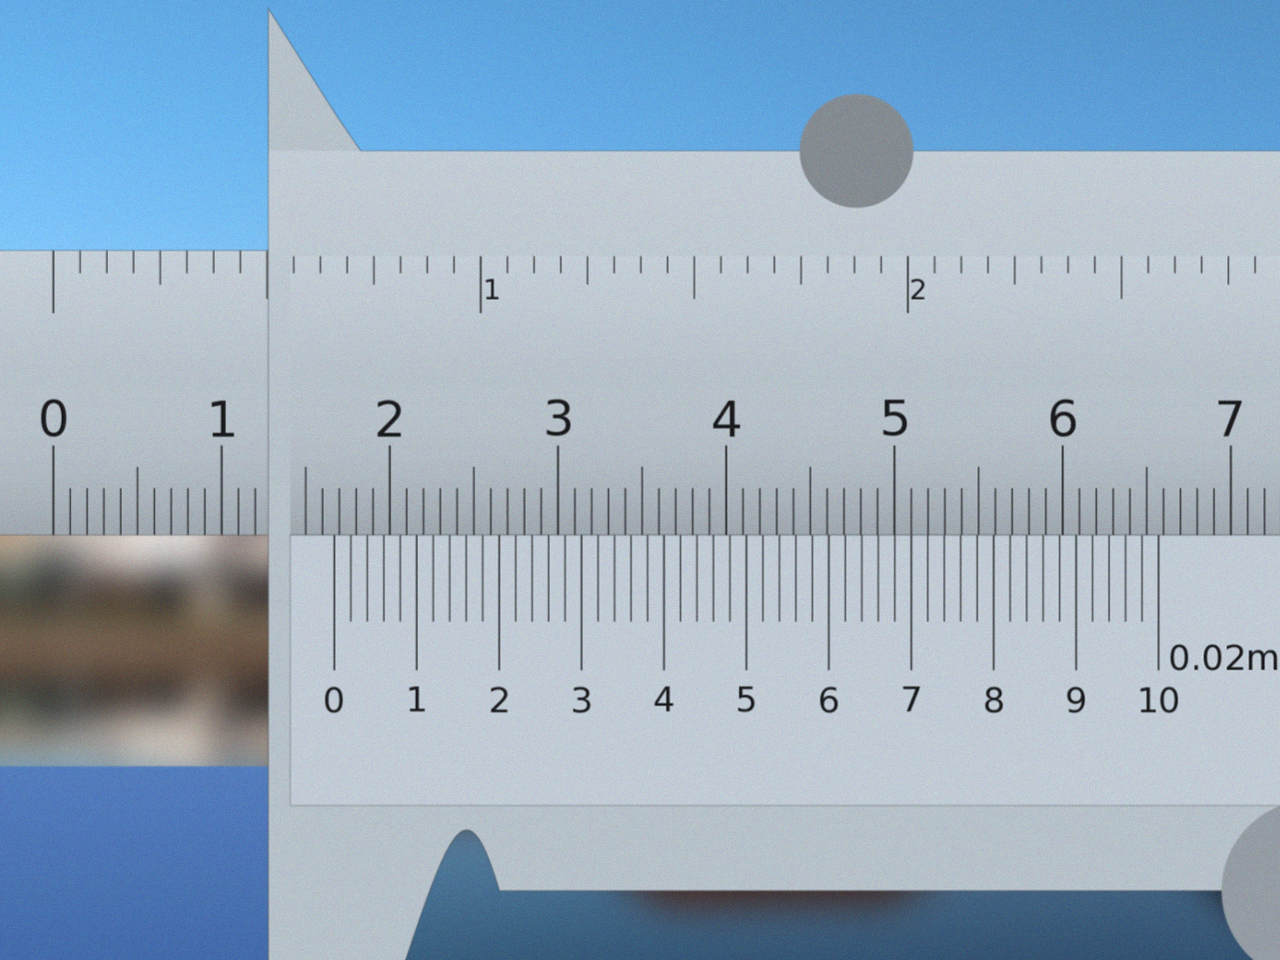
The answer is 16.7 mm
